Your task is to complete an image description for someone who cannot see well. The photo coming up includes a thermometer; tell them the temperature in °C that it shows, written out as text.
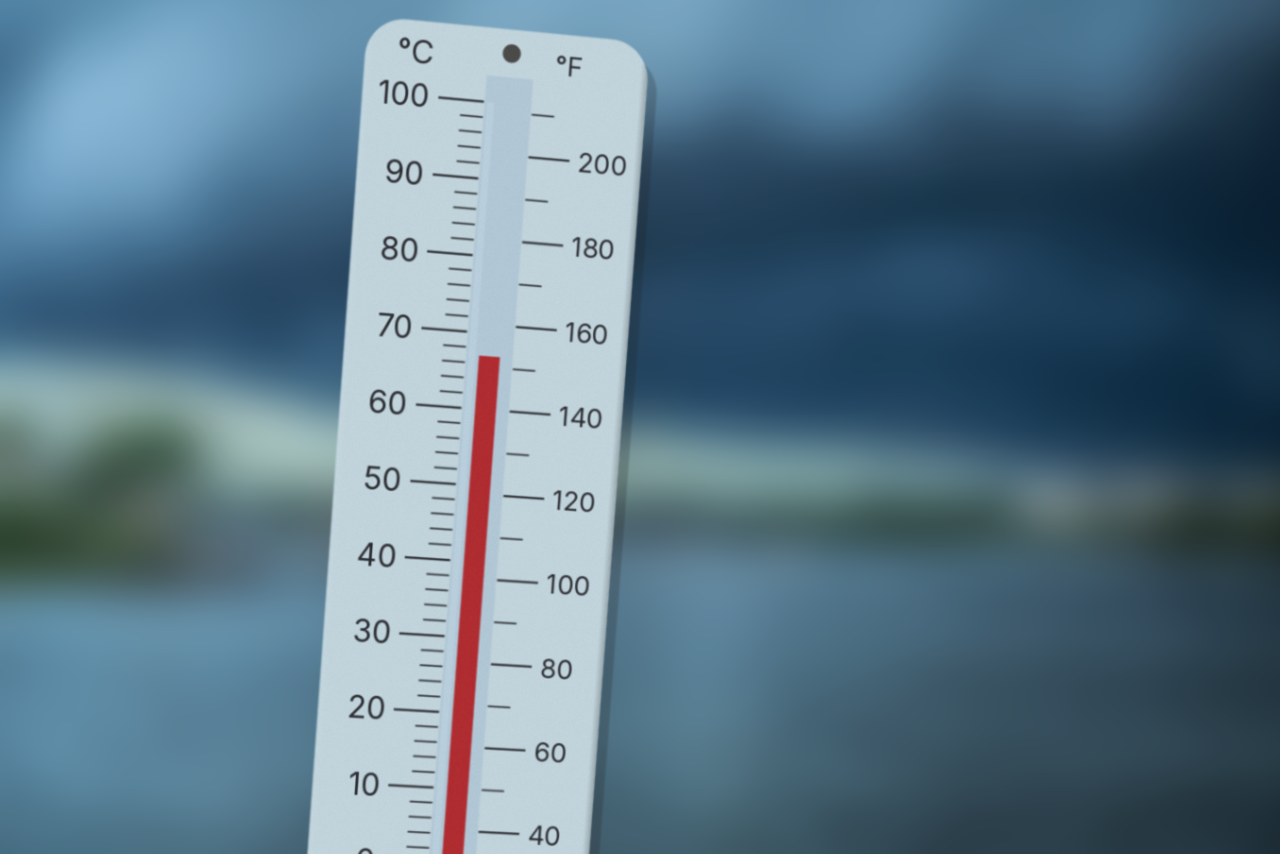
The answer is 67 °C
